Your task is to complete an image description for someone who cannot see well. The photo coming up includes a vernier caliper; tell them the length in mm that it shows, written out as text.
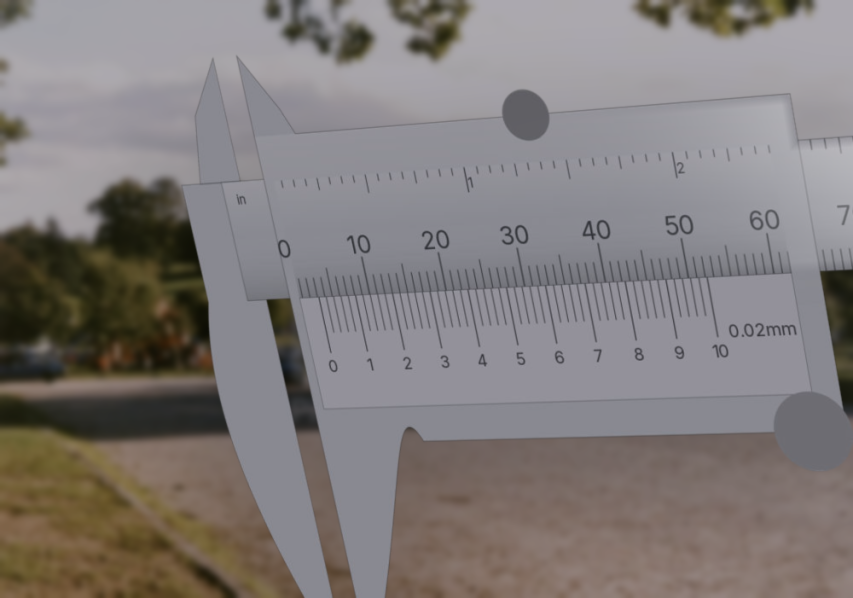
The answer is 3.2 mm
